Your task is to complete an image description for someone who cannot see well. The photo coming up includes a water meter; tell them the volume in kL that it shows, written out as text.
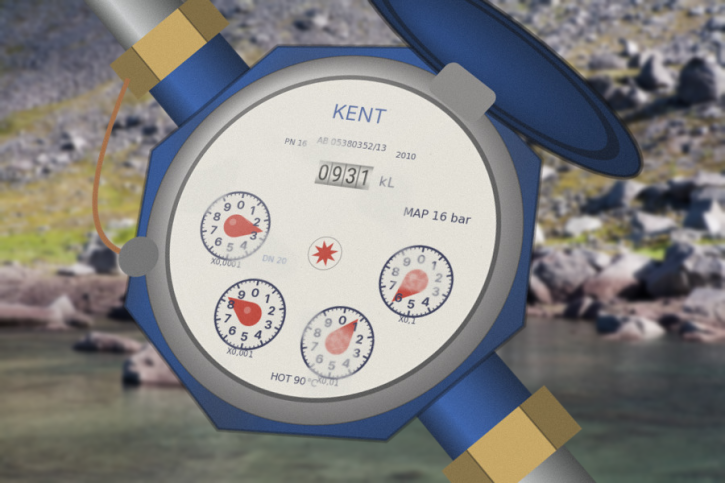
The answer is 931.6082 kL
